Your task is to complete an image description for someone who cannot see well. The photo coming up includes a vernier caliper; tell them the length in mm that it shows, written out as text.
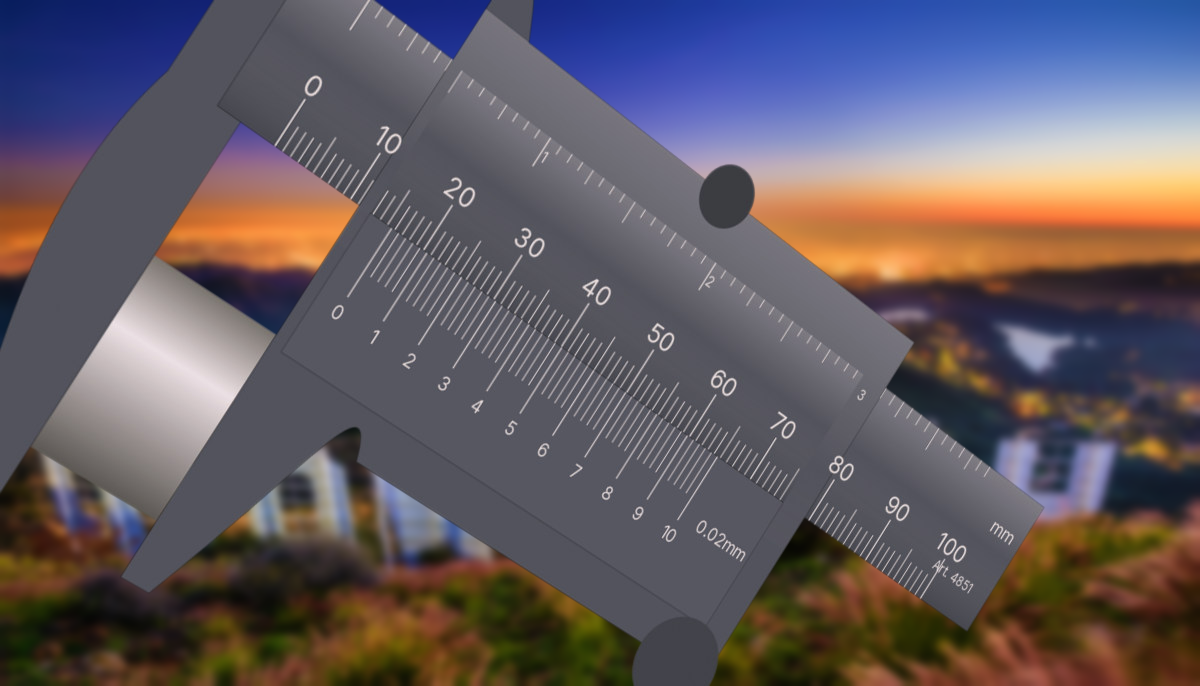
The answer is 15.6 mm
